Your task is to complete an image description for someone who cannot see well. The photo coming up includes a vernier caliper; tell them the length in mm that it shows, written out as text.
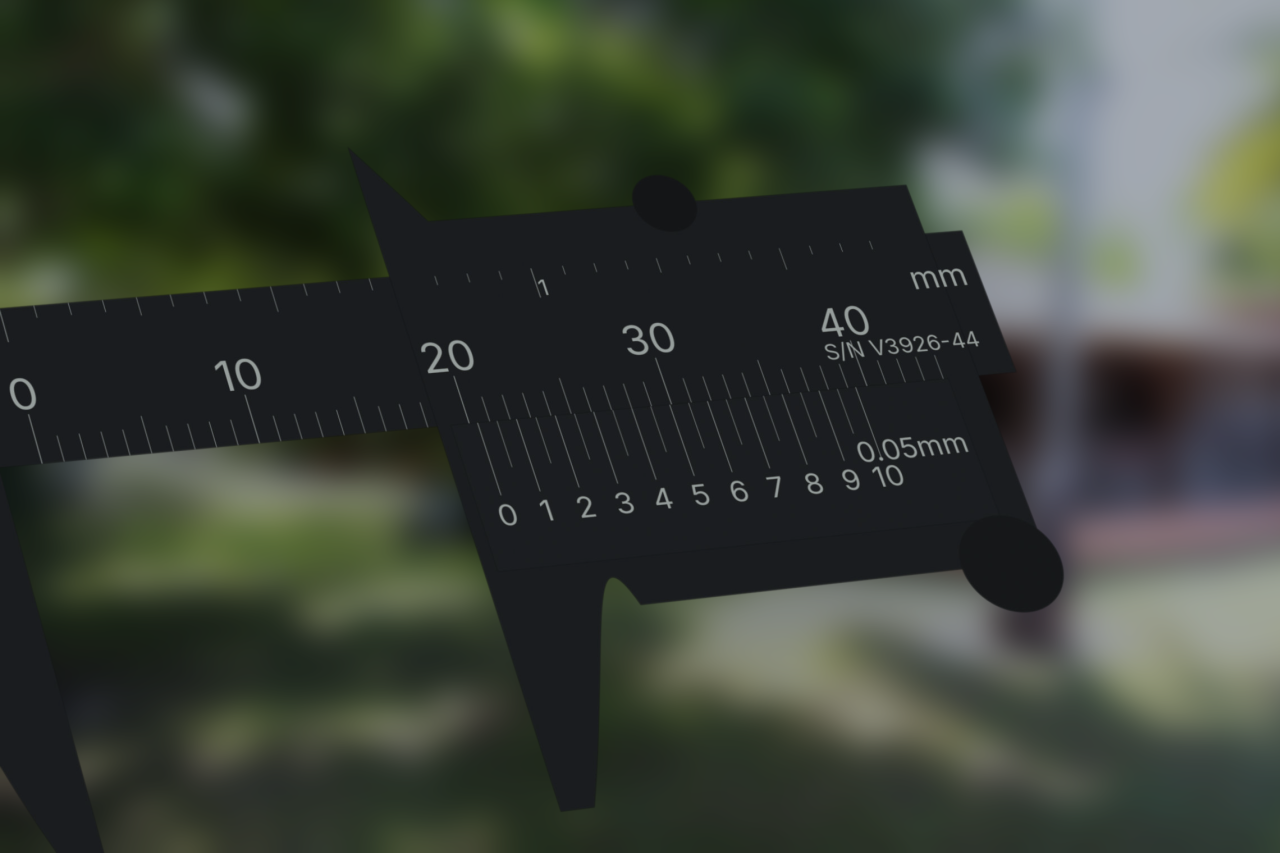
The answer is 20.4 mm
